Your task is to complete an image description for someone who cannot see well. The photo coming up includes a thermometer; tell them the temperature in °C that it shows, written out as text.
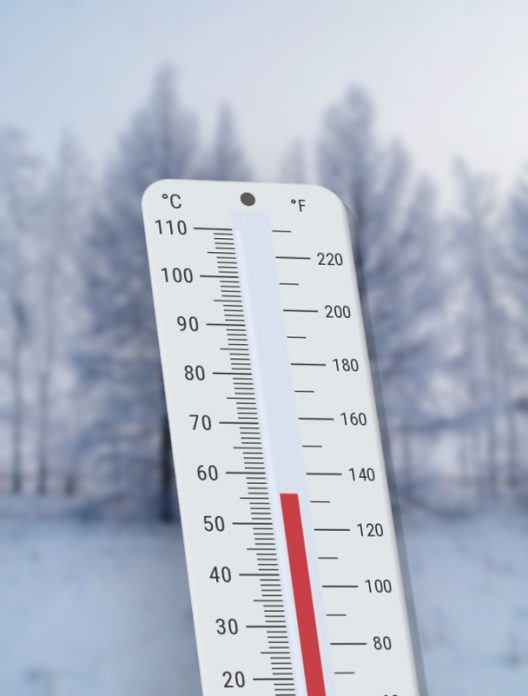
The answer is 56 °C
